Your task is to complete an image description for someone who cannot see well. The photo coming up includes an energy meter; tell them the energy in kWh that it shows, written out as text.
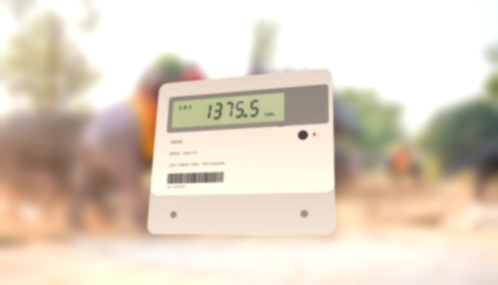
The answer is 1375.5 kWh
